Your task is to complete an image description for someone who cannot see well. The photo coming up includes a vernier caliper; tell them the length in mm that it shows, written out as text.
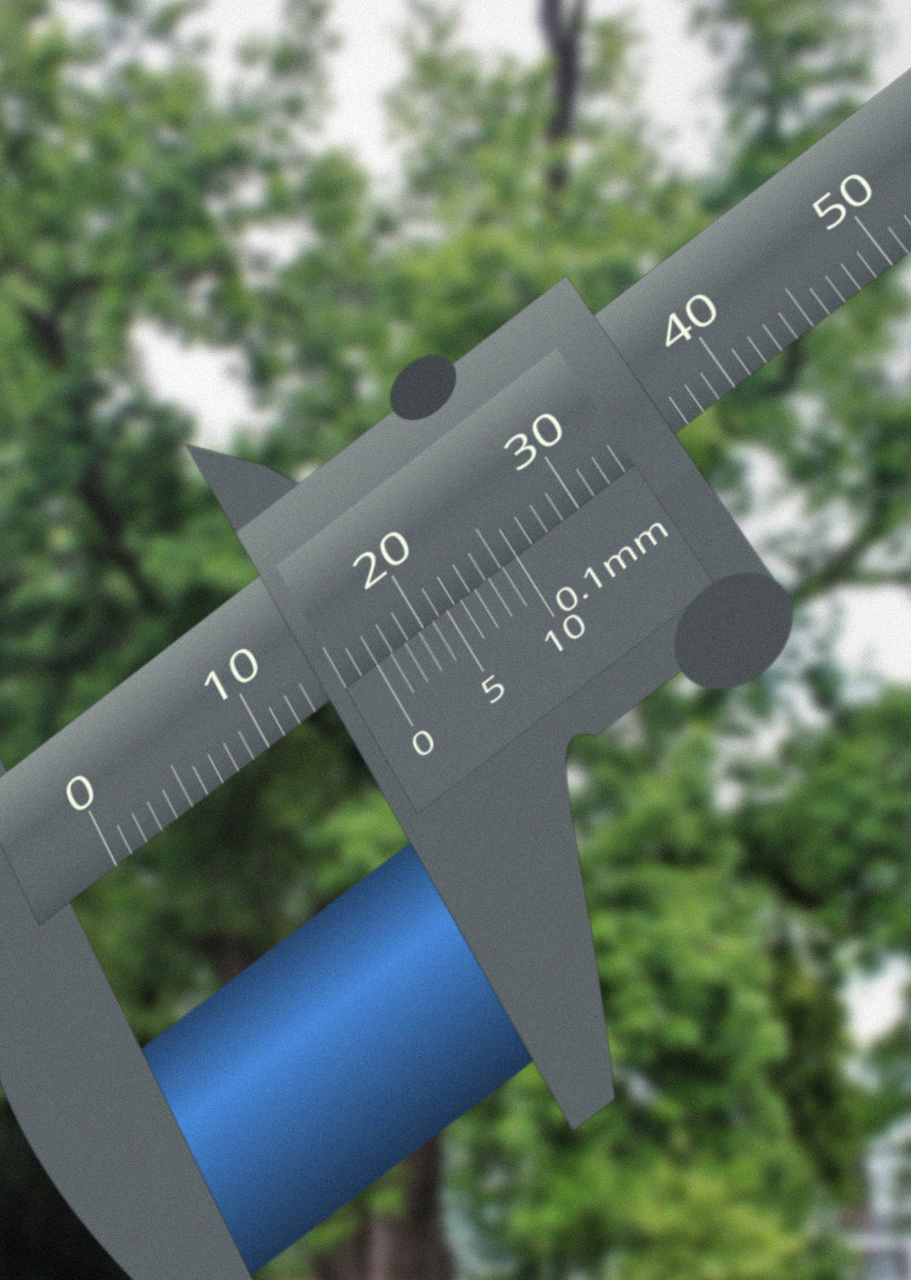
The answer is 17.0 mm
